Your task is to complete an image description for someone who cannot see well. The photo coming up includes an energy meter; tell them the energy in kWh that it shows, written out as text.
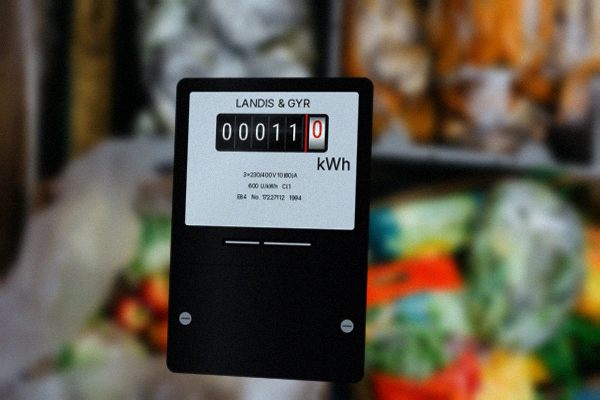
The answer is 11.0 kWh
